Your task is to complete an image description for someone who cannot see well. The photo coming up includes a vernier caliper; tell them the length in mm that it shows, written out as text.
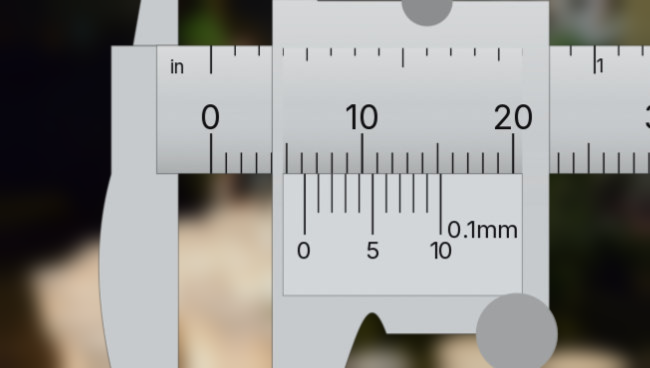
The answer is 6.2 mm
